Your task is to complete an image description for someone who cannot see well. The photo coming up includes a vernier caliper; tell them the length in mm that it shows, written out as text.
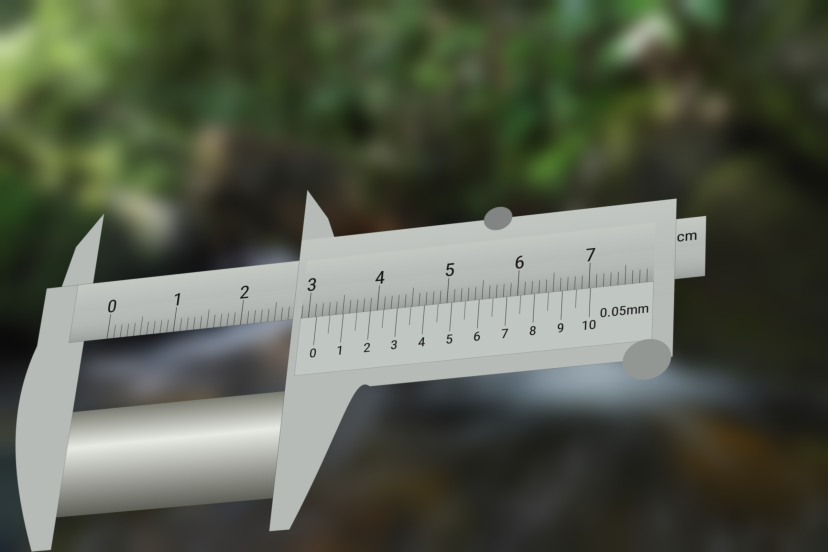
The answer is 31.2 mm
